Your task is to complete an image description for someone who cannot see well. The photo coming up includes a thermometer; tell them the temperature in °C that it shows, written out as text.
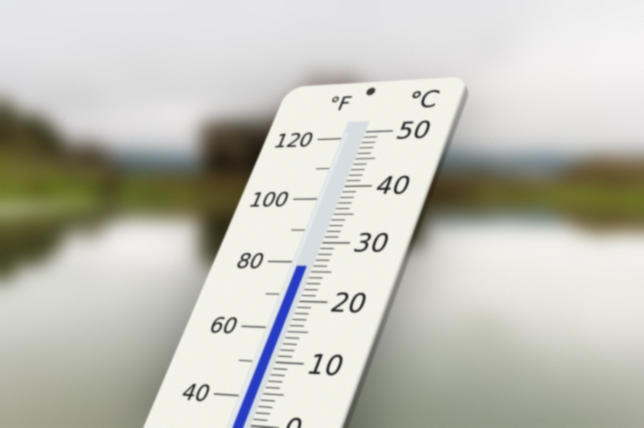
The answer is 26 °C
